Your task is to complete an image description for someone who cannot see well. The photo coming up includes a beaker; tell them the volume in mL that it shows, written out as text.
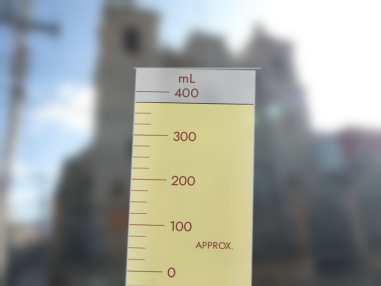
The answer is 375 mL
